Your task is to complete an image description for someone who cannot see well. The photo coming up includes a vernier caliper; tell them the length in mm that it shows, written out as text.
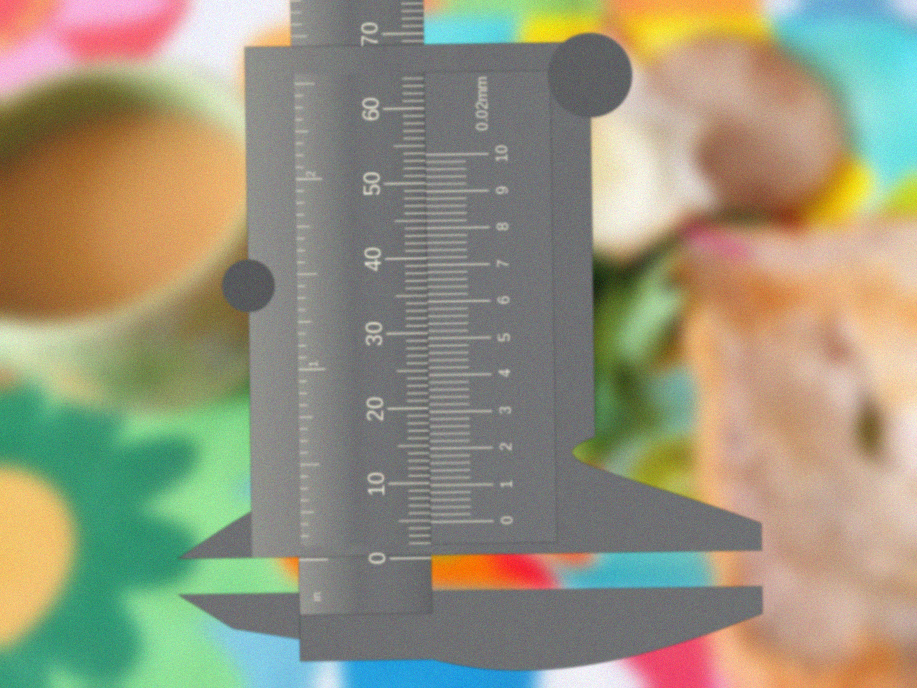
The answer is 4.8 mm
